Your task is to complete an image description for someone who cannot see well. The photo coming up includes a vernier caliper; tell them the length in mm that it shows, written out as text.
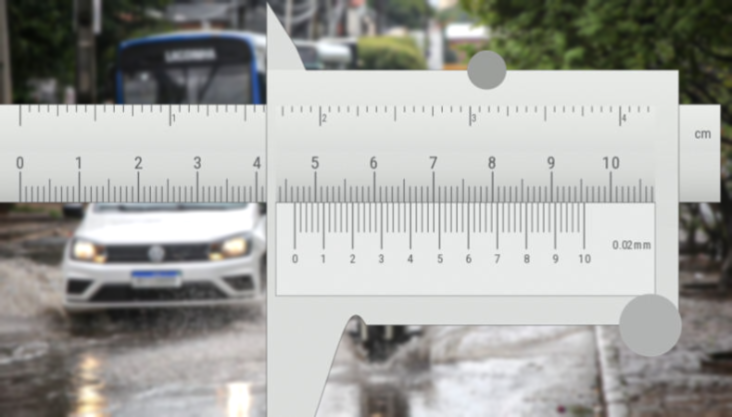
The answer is 46.5 mm
